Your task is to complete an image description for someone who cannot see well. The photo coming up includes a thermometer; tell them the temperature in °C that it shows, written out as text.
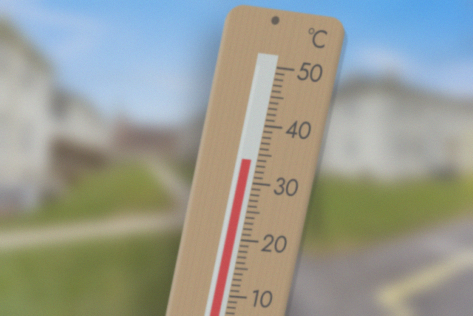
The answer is 34 °C
